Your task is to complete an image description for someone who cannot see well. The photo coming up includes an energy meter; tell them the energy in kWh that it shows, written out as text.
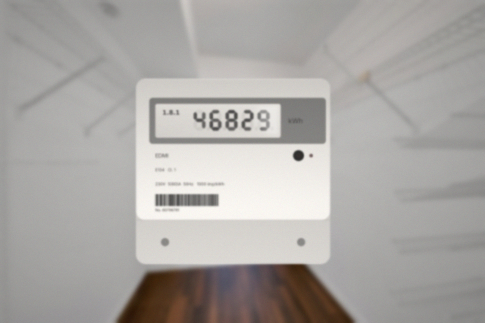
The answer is 46829 kWh
